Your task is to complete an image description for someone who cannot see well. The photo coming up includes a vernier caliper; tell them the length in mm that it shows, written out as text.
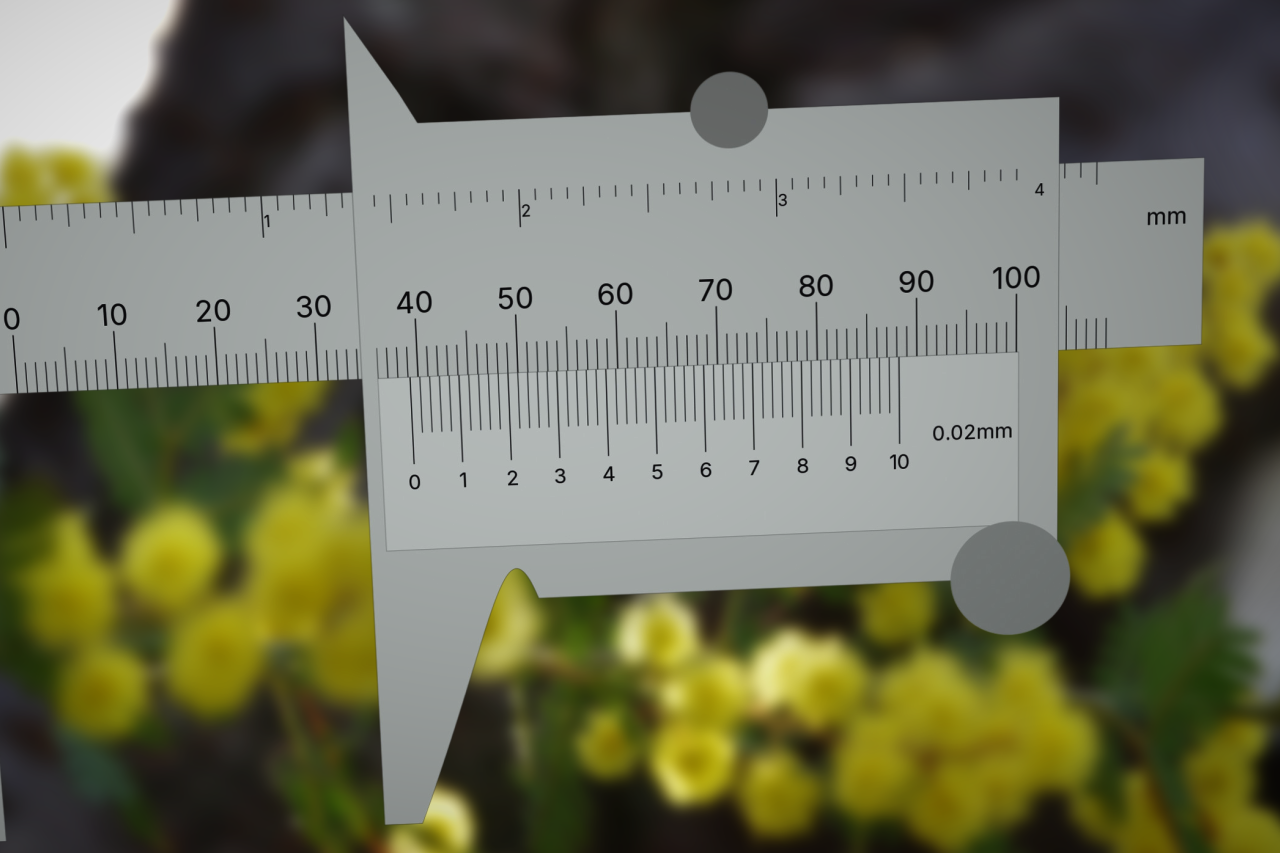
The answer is 39.2 mm
